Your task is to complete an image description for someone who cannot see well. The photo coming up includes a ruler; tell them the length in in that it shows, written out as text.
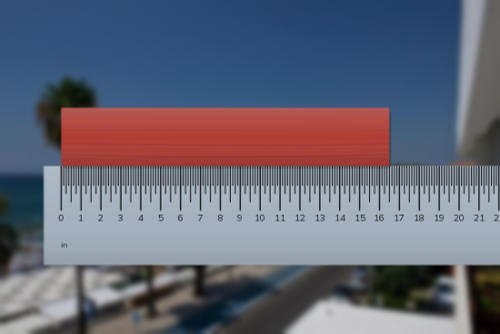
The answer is 16.5 in
